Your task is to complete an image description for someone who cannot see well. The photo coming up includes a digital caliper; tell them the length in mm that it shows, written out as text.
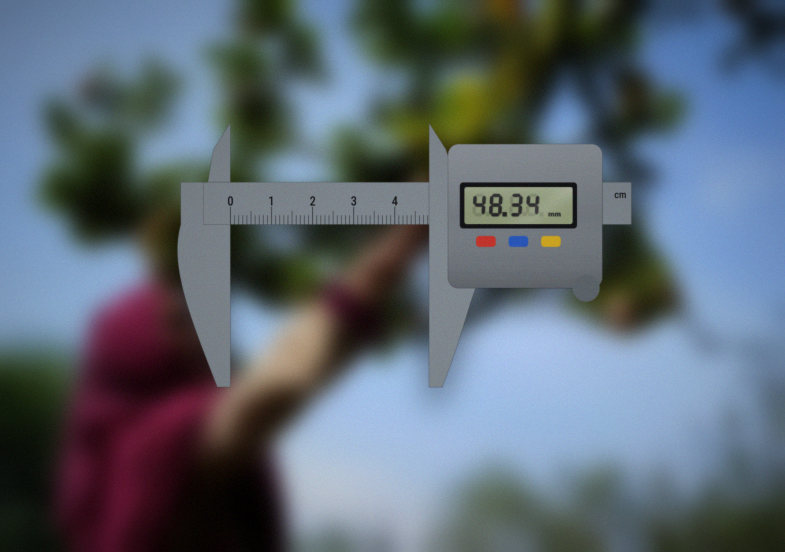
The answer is 48.34 mm
